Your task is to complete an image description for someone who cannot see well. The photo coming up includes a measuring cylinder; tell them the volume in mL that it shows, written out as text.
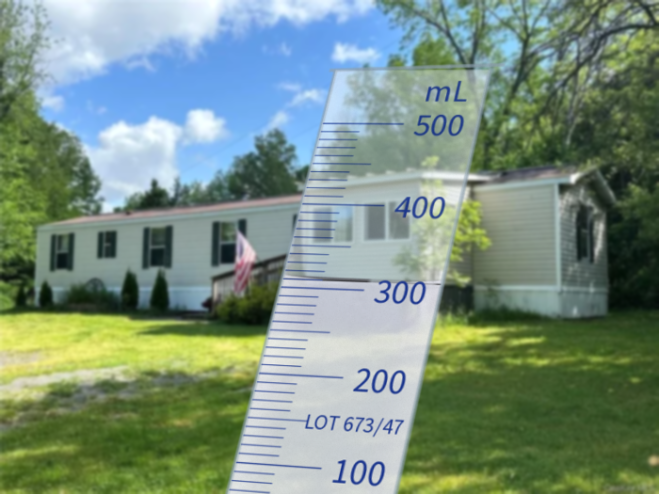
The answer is 310 mL
